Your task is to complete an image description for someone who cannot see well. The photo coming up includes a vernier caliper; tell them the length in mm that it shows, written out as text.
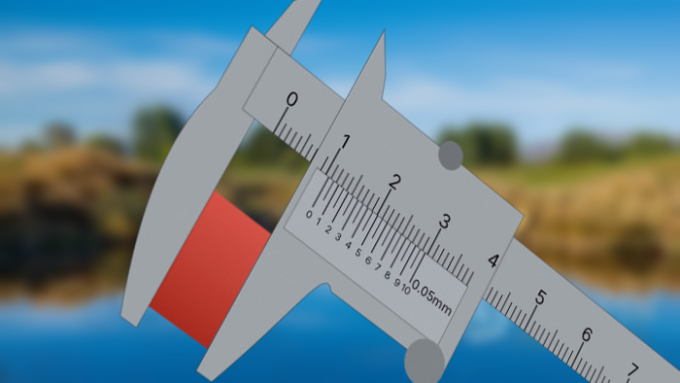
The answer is 10.6 mm
